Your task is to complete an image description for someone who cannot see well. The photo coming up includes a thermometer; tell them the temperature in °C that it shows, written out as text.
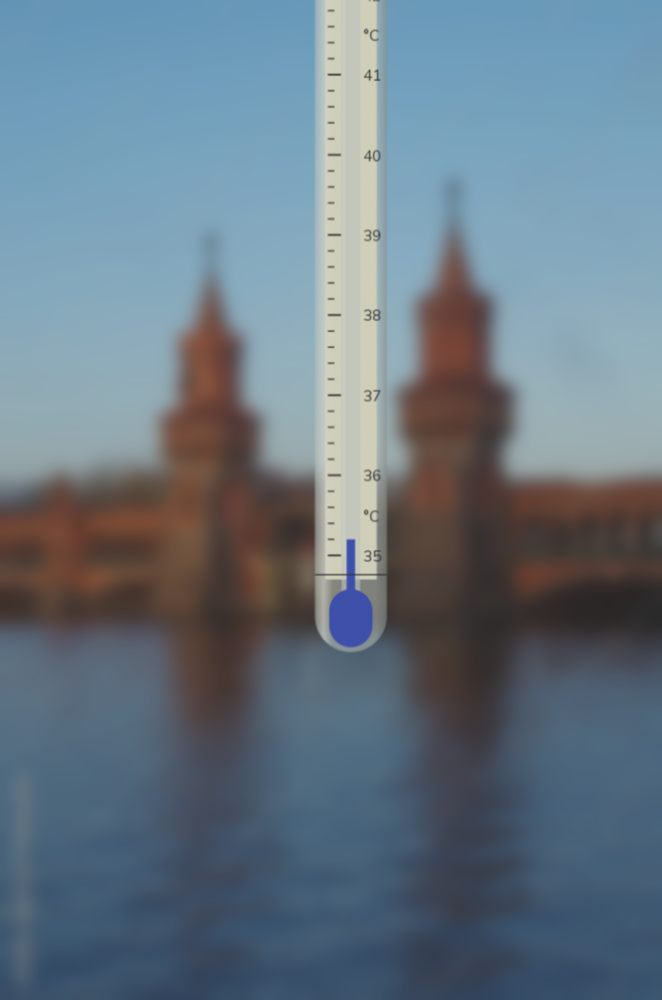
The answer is 35.2 °C
